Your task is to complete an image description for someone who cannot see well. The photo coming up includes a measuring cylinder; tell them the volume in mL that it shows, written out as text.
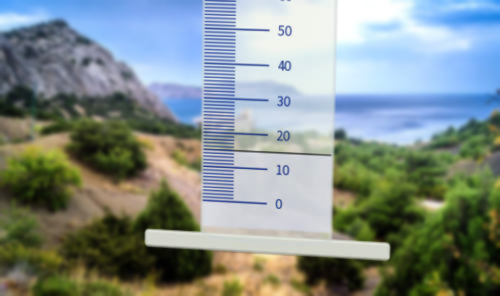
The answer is 15 mL
